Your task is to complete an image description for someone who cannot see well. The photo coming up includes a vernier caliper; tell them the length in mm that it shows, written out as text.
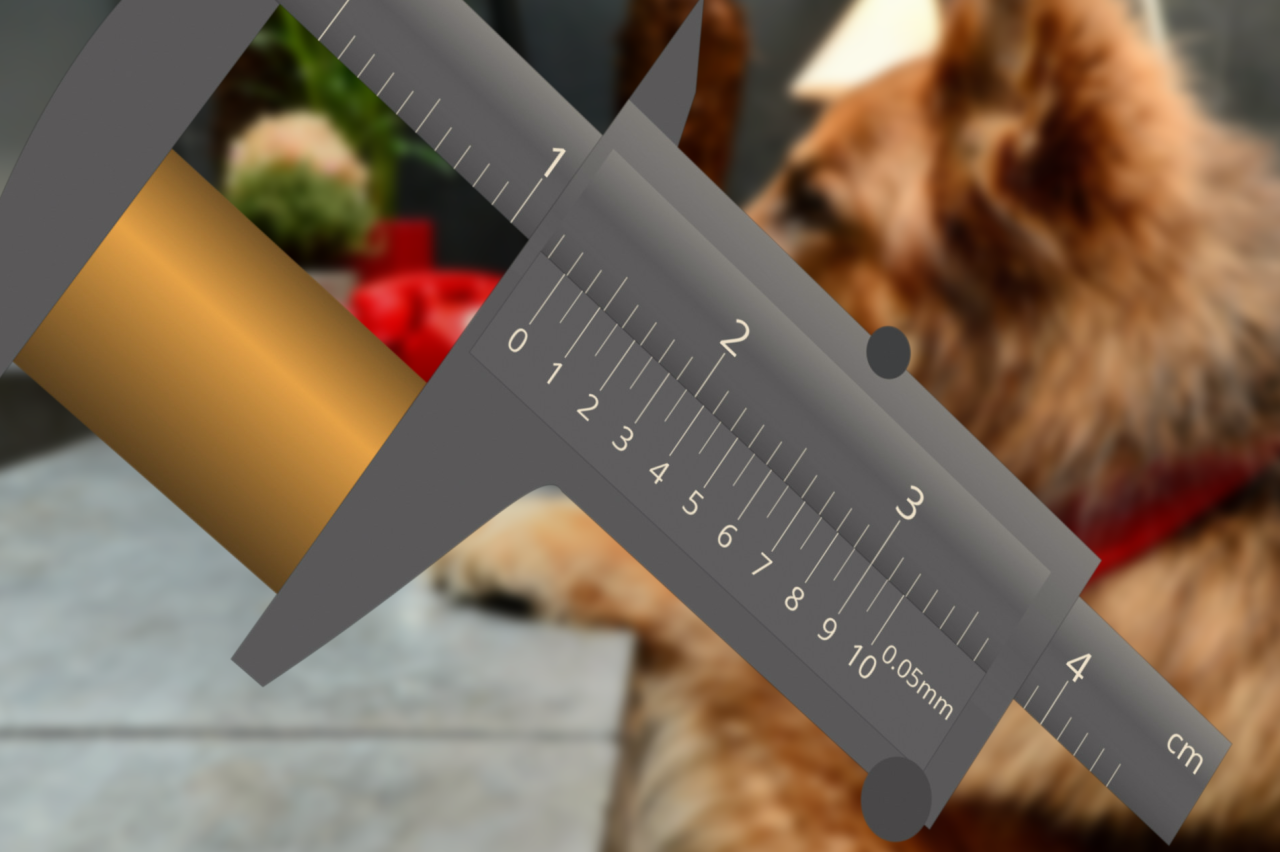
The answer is 12.9 mm
